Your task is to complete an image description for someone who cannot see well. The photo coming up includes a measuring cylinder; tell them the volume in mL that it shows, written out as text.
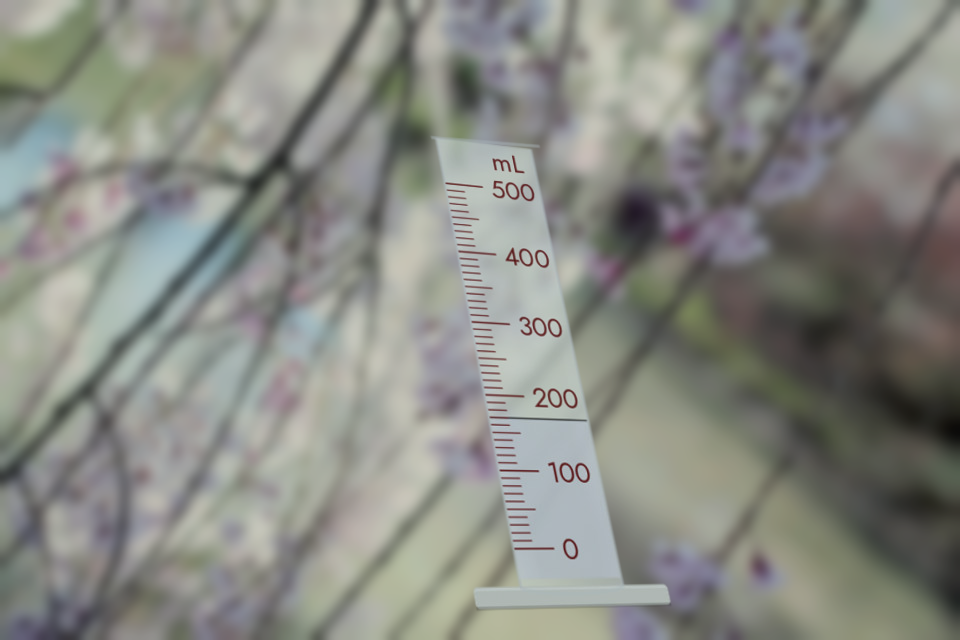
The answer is 170 mL
